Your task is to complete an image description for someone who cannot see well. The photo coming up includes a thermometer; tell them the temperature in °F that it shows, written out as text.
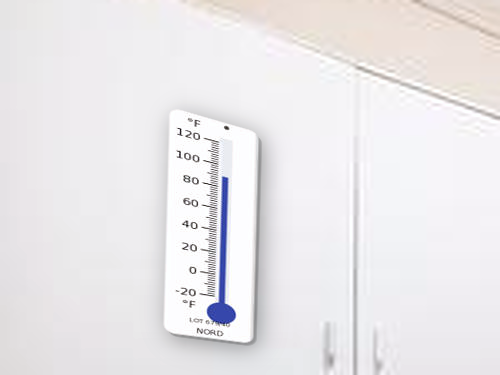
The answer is 90 °F
